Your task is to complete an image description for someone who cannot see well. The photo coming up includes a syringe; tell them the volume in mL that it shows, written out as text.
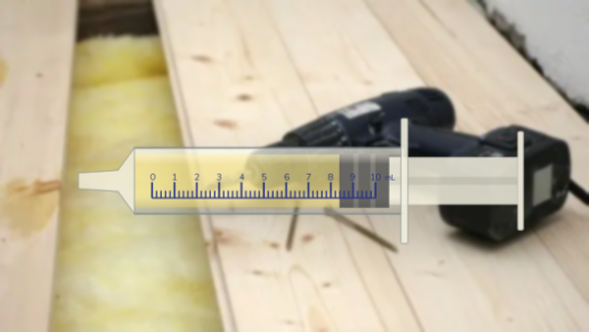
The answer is 8.4 mL
